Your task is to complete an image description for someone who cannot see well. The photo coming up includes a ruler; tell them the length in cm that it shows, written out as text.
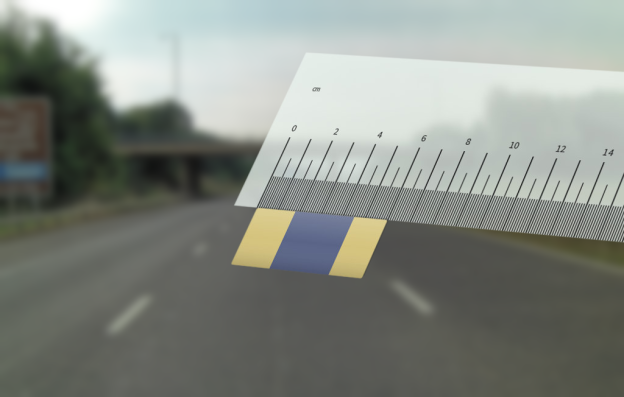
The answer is 6 cm
